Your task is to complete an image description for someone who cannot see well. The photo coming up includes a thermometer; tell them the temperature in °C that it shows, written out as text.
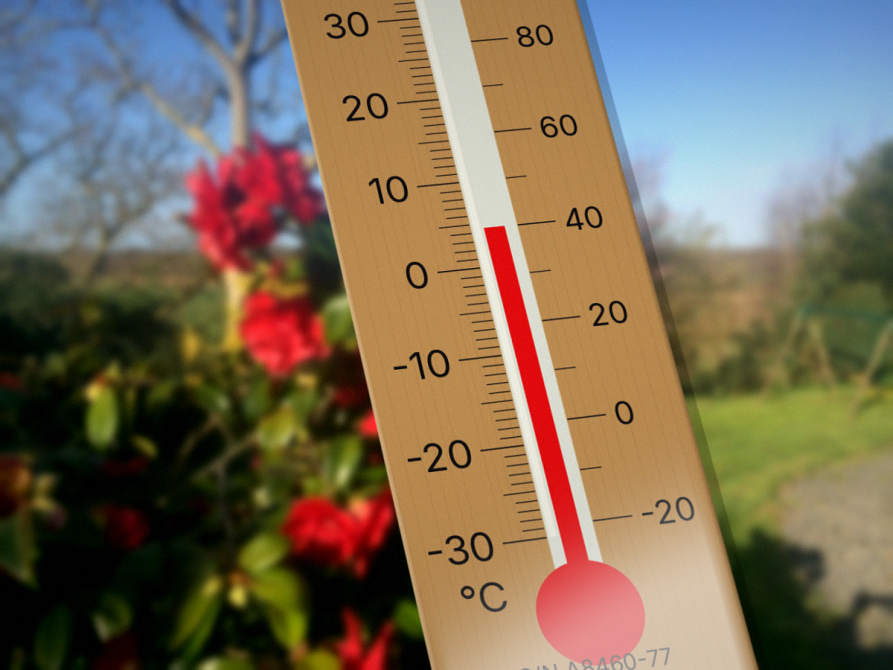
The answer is 4.5 °C
